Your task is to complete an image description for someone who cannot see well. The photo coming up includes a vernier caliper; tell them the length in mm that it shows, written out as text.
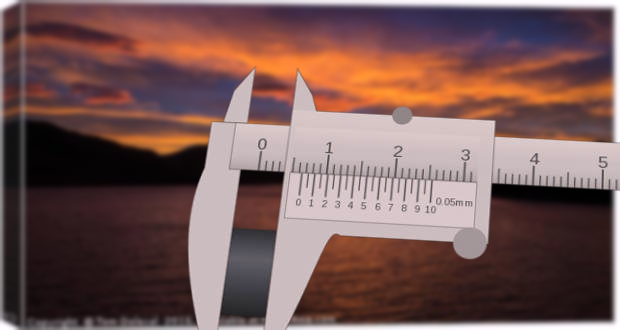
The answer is 6.4 mm
